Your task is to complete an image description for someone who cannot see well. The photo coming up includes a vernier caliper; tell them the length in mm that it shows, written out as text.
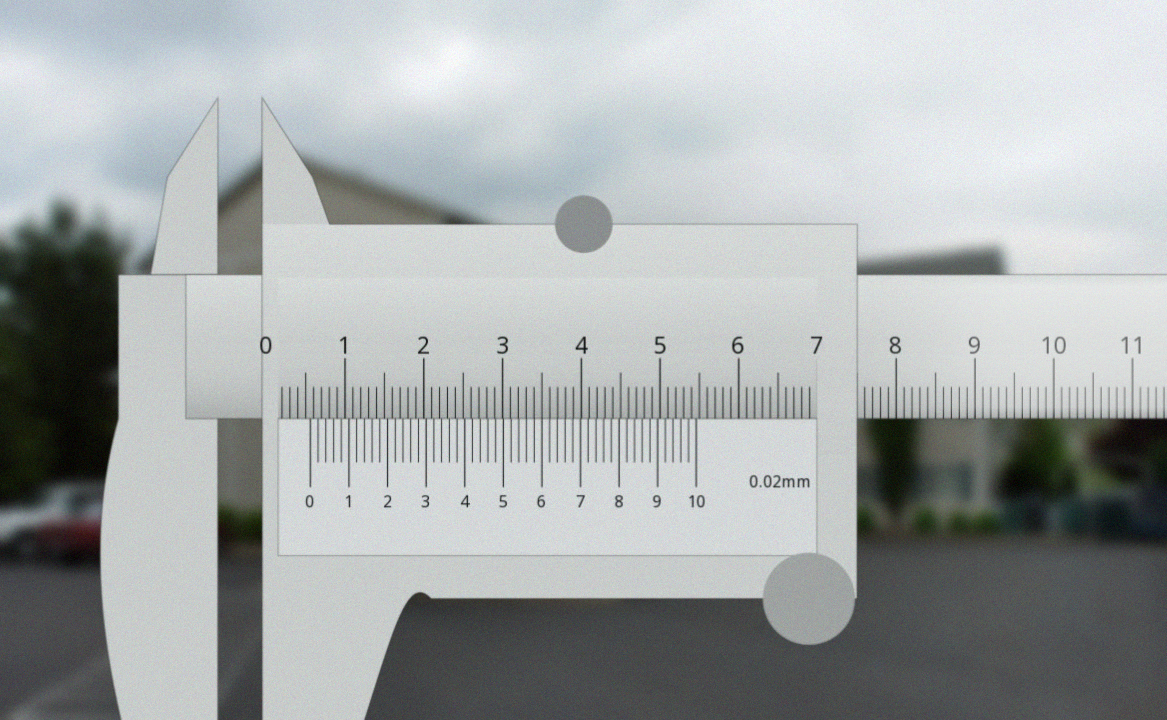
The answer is 5.6 mm
